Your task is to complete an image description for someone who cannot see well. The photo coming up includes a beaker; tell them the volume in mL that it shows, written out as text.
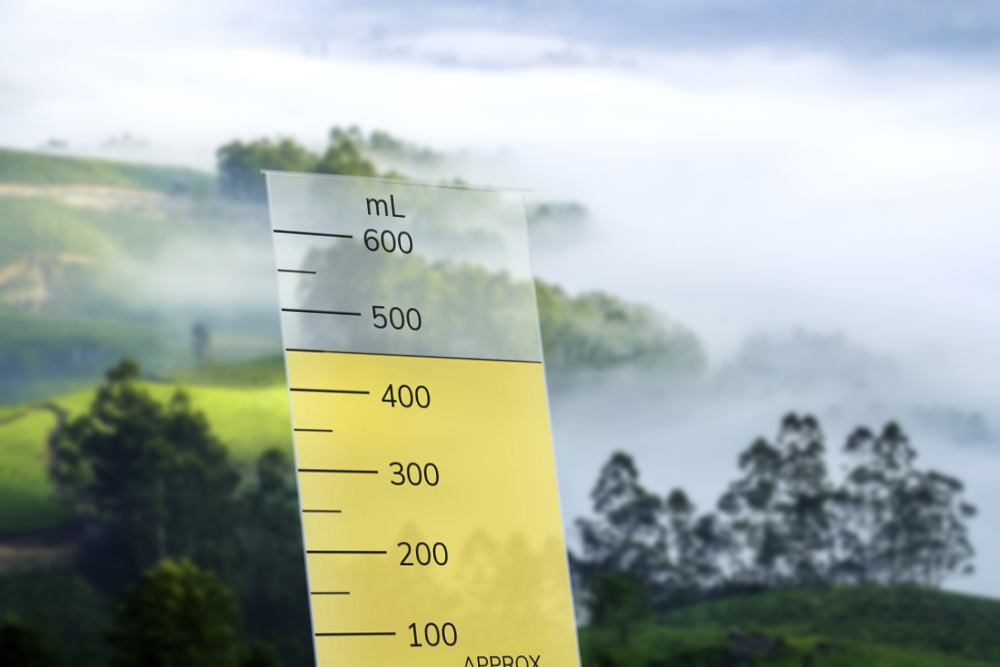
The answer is 450 mL
